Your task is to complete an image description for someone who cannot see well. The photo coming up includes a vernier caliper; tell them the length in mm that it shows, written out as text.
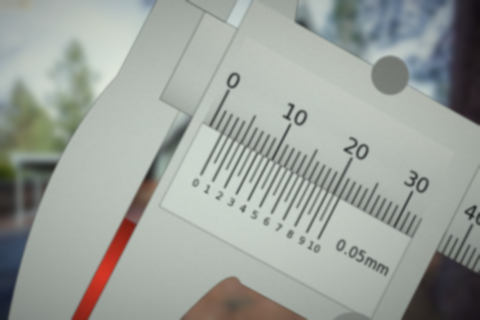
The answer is 2.0 mm
